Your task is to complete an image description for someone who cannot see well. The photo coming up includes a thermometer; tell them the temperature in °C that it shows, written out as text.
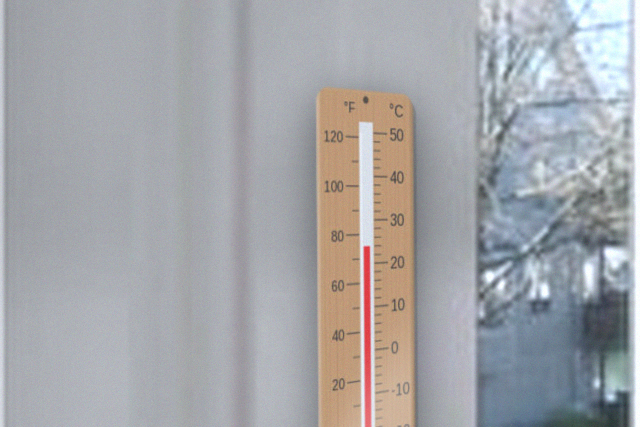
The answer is 24 °C
